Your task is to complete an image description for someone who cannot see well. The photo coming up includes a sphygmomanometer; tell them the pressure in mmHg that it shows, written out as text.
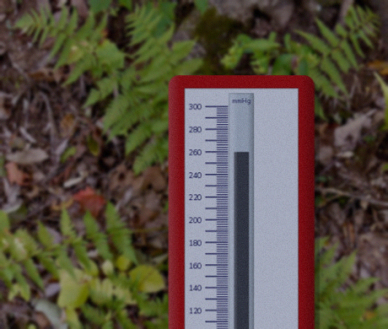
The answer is 260 mmHg
